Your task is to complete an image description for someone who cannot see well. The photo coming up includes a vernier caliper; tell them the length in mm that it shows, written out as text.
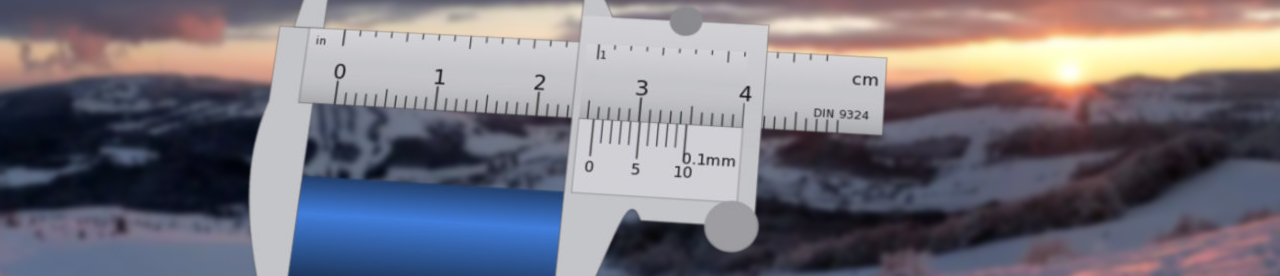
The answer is 25.6 mm
